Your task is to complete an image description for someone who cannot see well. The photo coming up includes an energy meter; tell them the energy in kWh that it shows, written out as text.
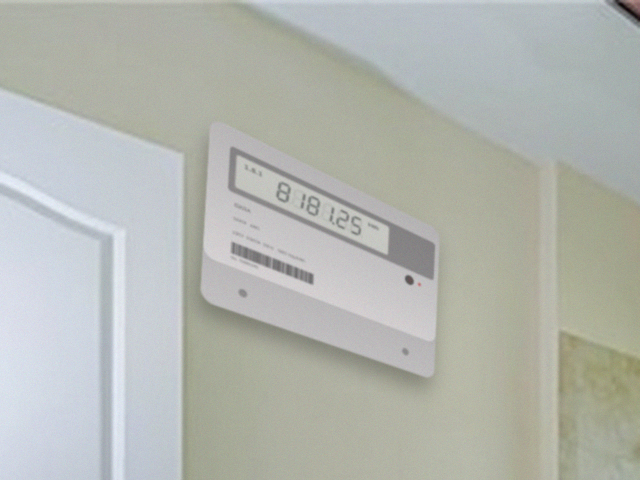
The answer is 8181.25 kWh
